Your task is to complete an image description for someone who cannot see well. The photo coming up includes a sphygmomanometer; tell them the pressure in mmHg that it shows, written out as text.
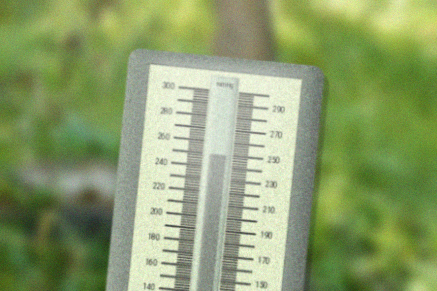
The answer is 250 mmHg
